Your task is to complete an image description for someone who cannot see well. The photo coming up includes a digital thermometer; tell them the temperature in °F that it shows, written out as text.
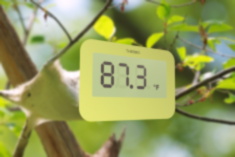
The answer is 87.3 °F
